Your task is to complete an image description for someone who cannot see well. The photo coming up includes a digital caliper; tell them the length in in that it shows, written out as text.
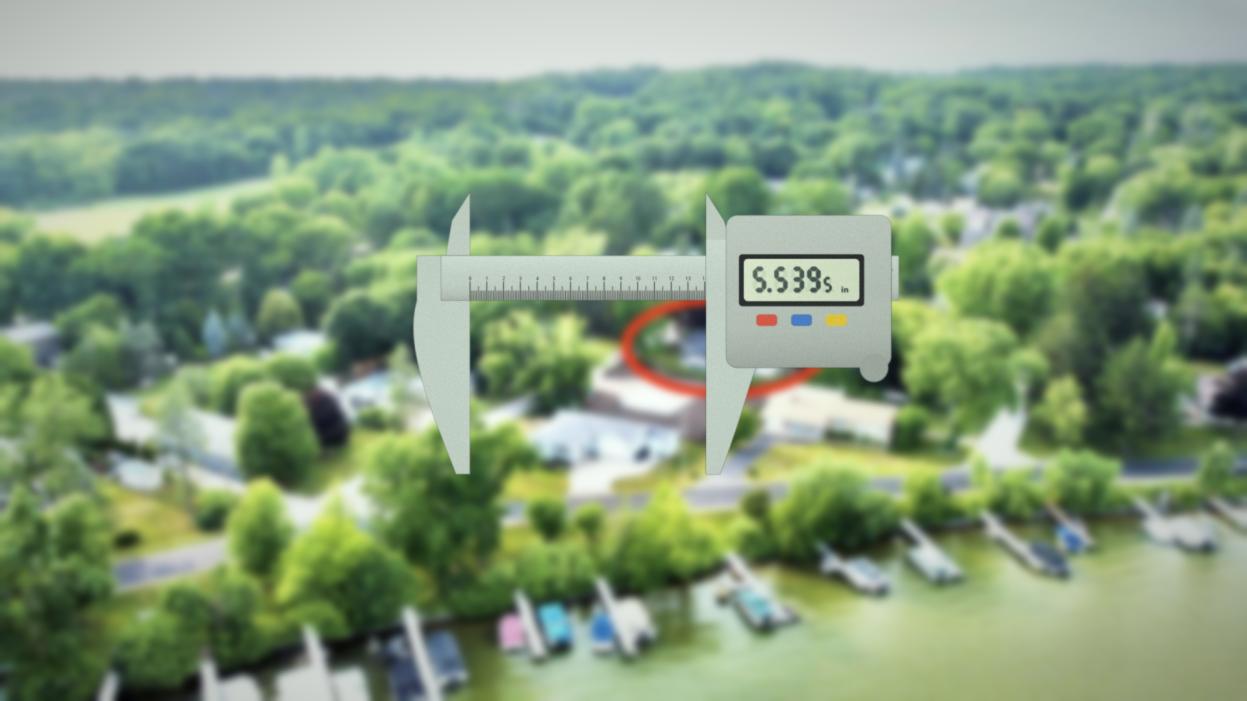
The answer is 5.5395 in
